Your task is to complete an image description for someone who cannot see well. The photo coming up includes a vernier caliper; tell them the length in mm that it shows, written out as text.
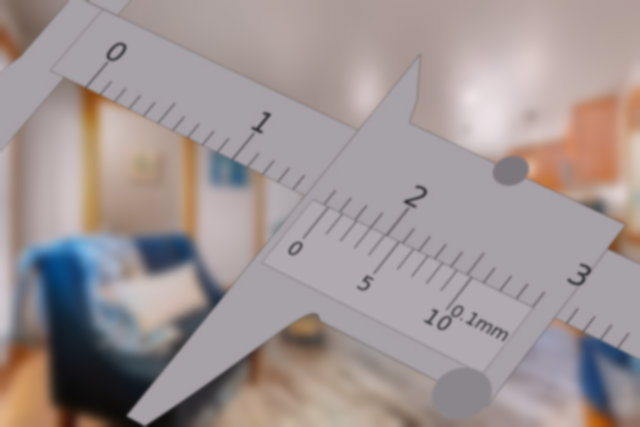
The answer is 16.3 mm
